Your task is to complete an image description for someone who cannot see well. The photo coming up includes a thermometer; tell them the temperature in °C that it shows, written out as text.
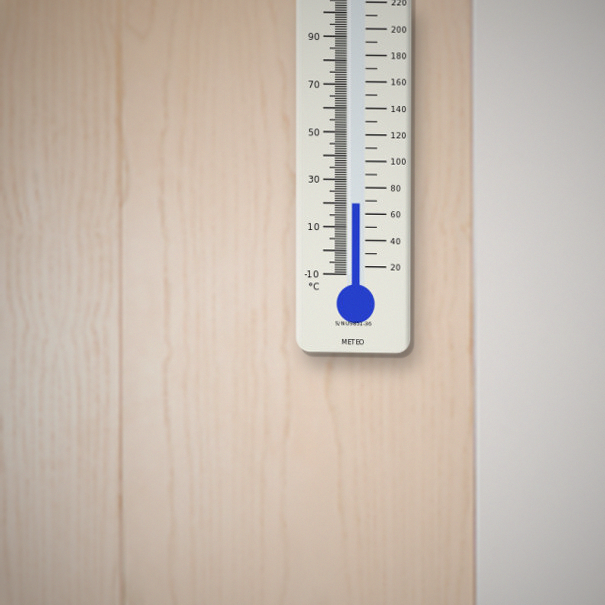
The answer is 20 °C
